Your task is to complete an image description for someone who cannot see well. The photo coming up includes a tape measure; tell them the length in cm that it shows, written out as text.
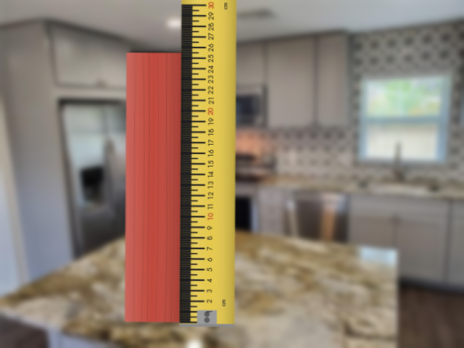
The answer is 25.5 cm
